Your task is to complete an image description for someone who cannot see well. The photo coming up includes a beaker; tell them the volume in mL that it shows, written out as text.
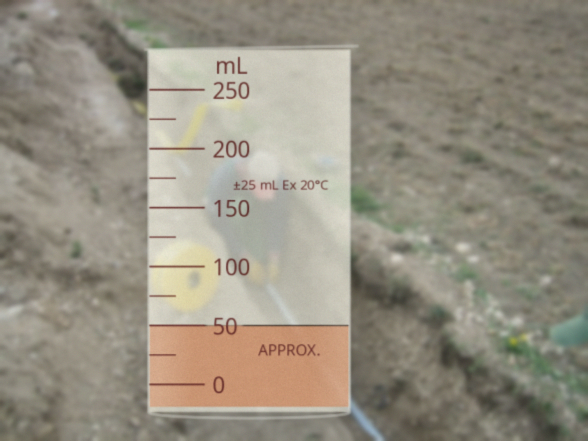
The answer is 50 mL
